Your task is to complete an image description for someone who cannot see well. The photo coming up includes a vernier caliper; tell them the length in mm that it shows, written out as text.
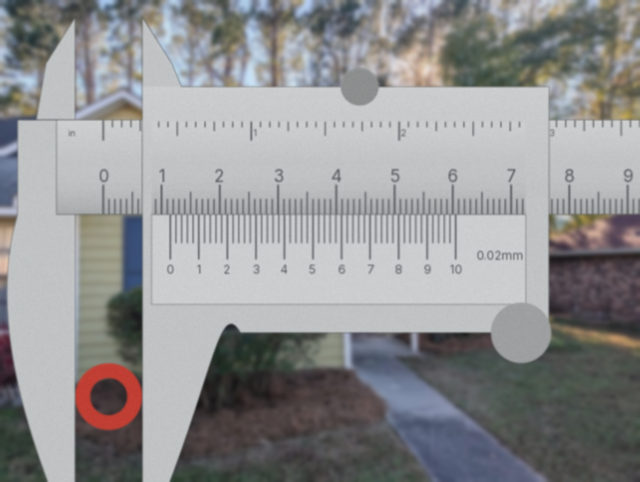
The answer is 11.5 mm
